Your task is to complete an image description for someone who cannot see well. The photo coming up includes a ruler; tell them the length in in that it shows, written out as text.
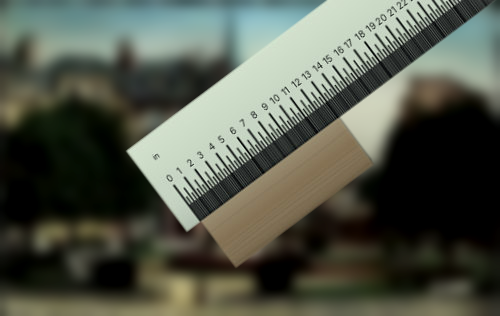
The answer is 13 in
